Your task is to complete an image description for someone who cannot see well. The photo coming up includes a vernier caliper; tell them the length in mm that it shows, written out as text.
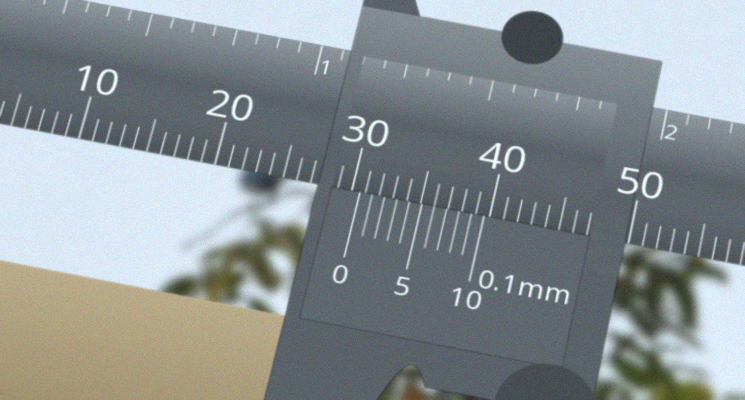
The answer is 30.6 mm
